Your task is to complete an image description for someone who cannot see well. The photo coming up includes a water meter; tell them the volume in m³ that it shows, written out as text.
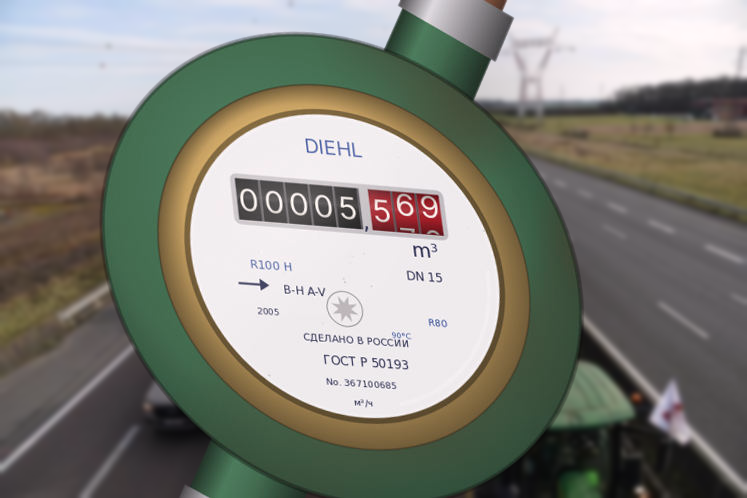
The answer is 5.569 m³
